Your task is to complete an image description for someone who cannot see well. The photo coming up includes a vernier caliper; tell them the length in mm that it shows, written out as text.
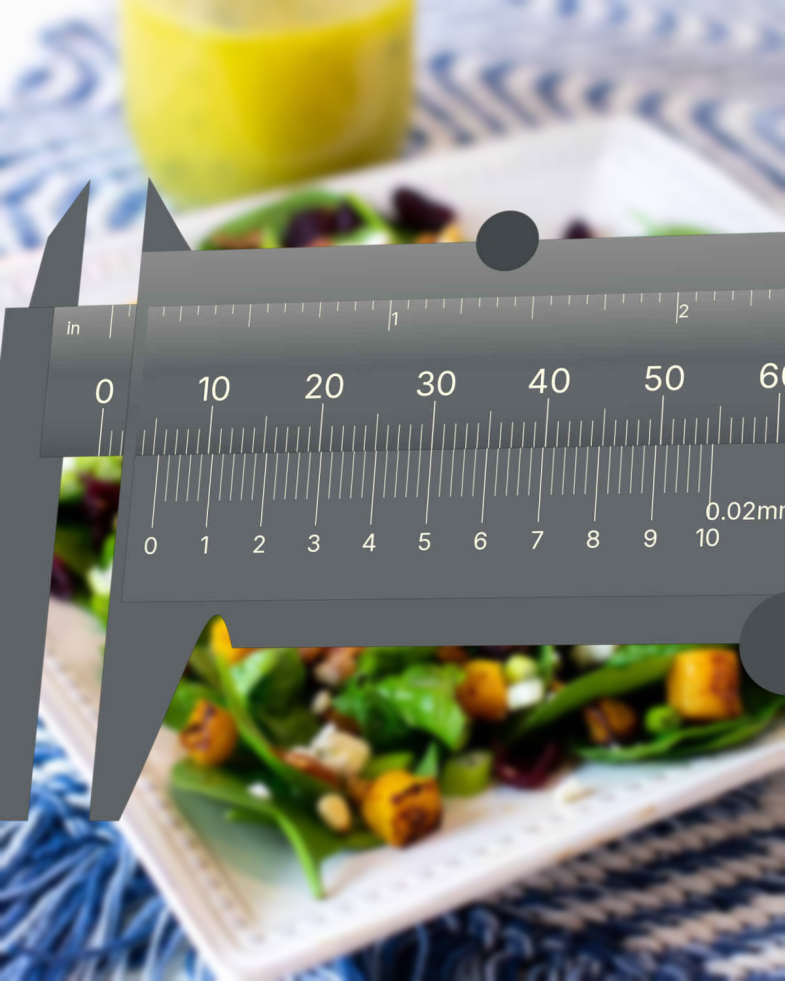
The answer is 5.5 mm
